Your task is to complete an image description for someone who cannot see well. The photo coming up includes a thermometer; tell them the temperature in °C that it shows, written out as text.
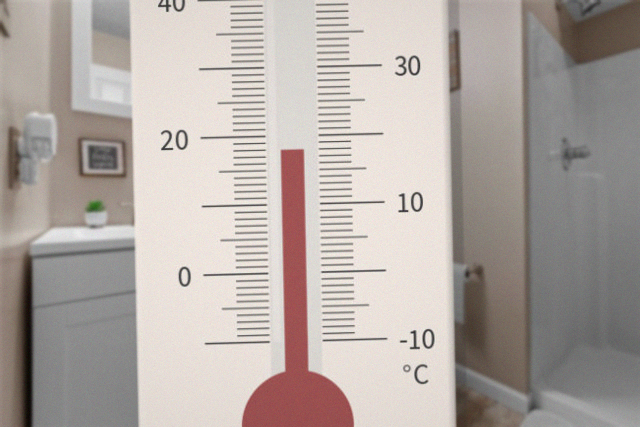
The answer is 18 °C
